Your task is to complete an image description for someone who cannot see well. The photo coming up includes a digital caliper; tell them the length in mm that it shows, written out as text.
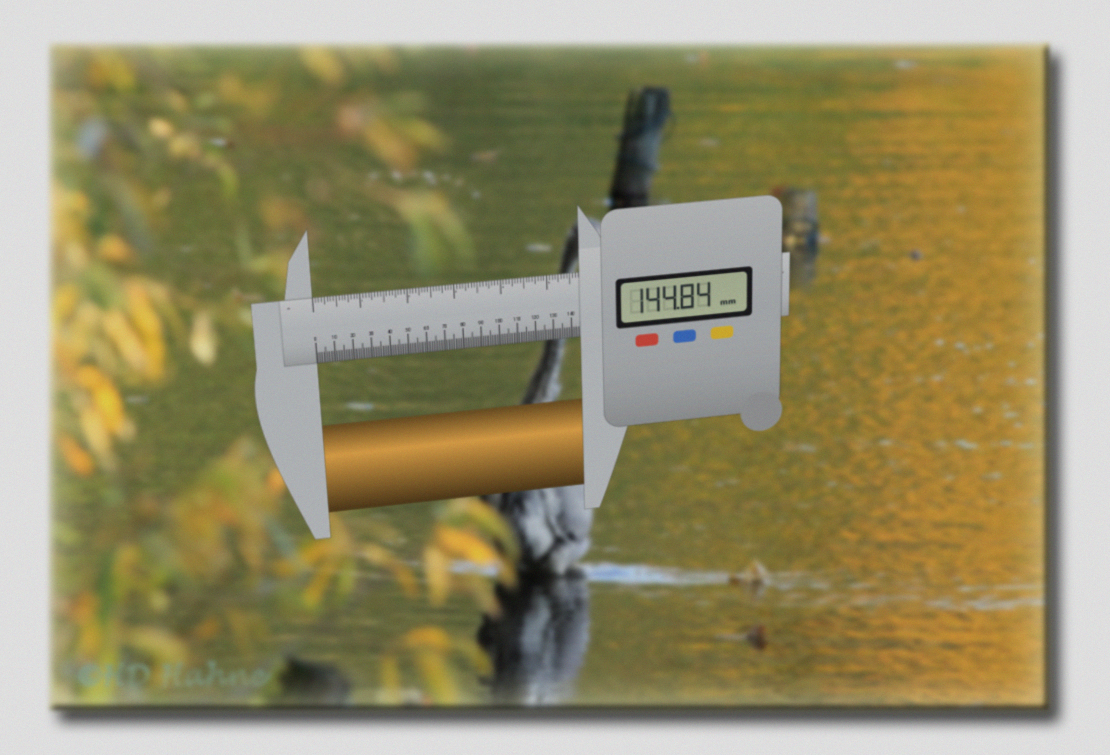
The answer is 144.84 mm
